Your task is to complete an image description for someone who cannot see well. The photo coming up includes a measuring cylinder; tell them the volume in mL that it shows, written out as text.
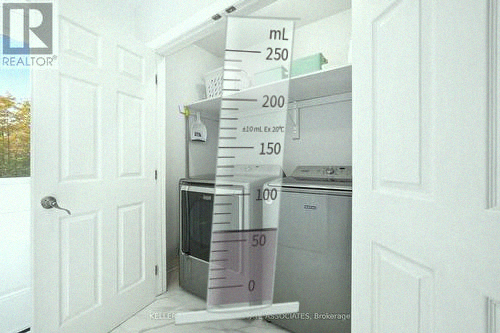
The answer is 60 mL
